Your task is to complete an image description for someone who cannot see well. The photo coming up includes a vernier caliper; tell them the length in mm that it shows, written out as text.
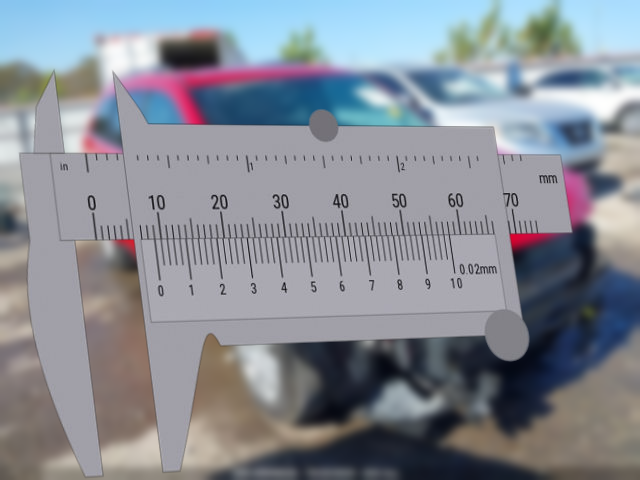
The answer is 9.0 mm
